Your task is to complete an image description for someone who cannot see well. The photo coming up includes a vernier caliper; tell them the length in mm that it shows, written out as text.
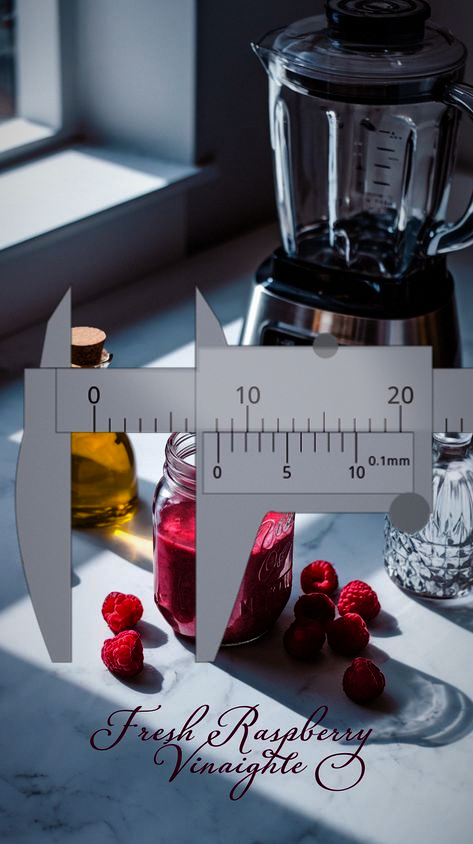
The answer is 8.1 mm
